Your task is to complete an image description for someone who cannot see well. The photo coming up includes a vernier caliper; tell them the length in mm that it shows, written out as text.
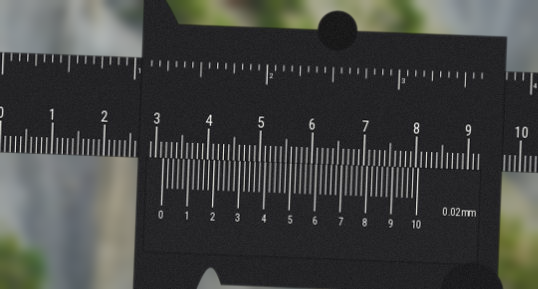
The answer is 31.5 mm
